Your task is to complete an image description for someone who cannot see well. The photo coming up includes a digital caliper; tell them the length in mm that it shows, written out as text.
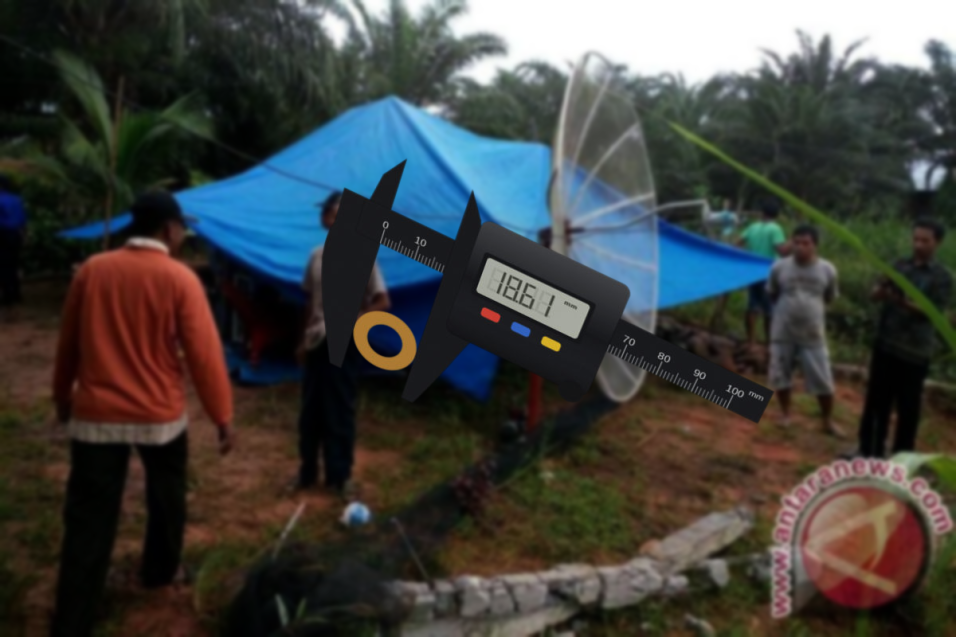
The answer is 18.61 mm
